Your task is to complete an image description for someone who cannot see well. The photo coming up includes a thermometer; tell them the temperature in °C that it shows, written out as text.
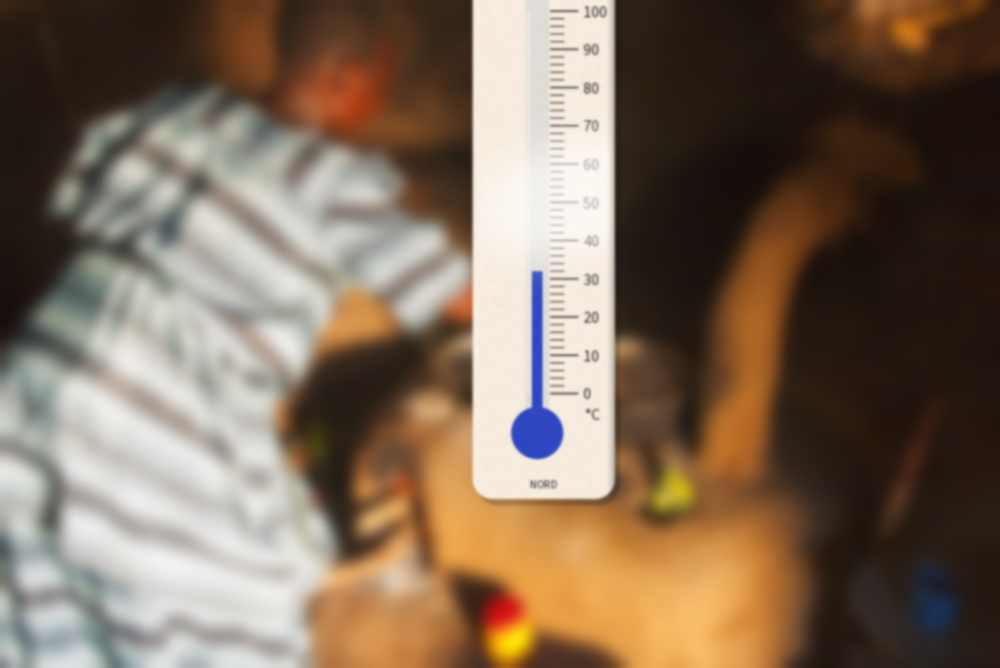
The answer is 32 °C
